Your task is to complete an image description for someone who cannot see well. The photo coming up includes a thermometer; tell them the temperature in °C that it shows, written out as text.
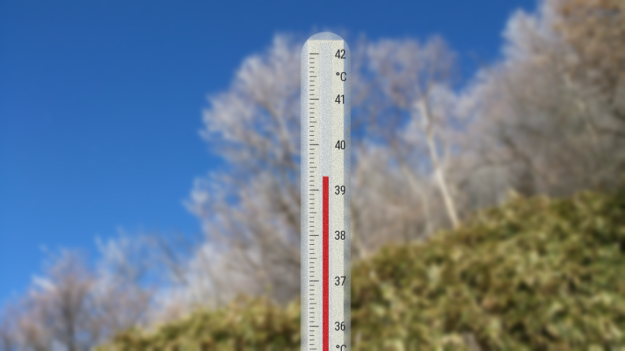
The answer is 39.3 °C
